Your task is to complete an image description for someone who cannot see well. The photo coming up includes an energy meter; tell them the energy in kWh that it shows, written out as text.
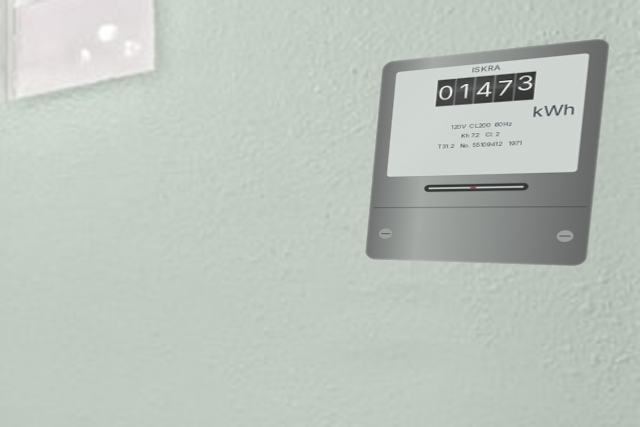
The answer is 1473 kWh
